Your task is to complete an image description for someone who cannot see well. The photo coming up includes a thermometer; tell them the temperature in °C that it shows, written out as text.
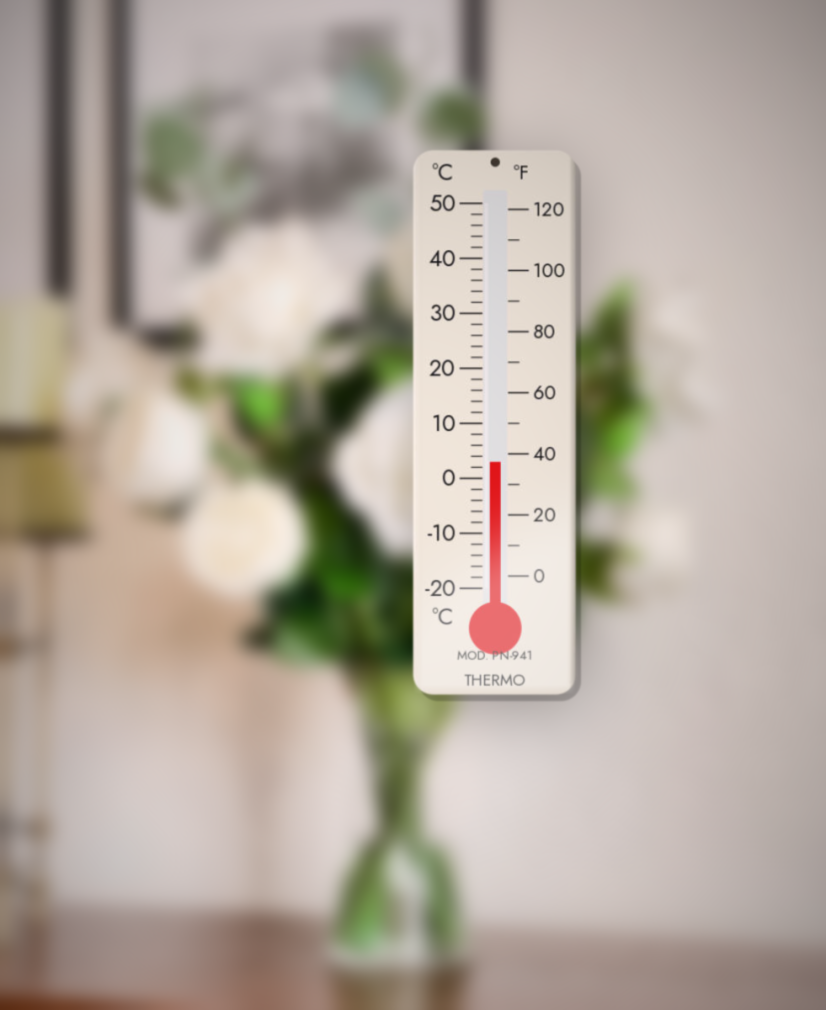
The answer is 3 °C
